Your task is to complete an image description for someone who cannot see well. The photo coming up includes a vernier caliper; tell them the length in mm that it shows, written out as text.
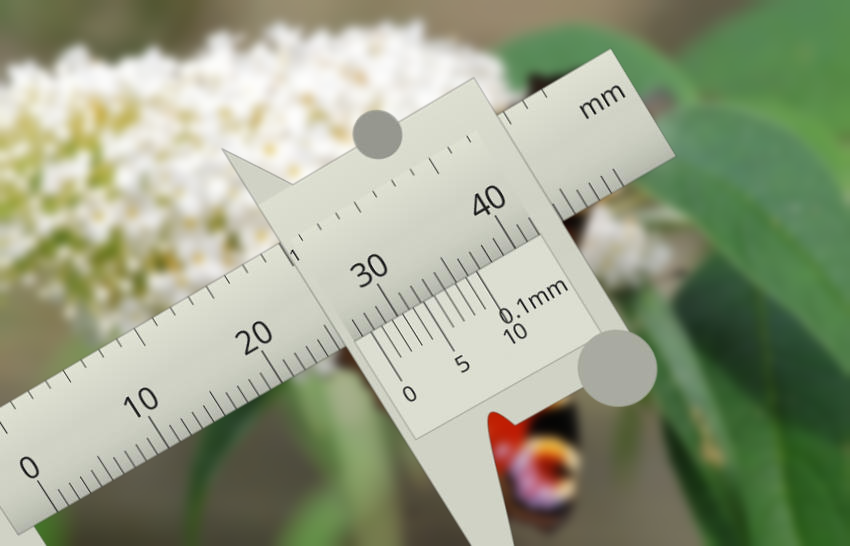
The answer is 27.7 mm
